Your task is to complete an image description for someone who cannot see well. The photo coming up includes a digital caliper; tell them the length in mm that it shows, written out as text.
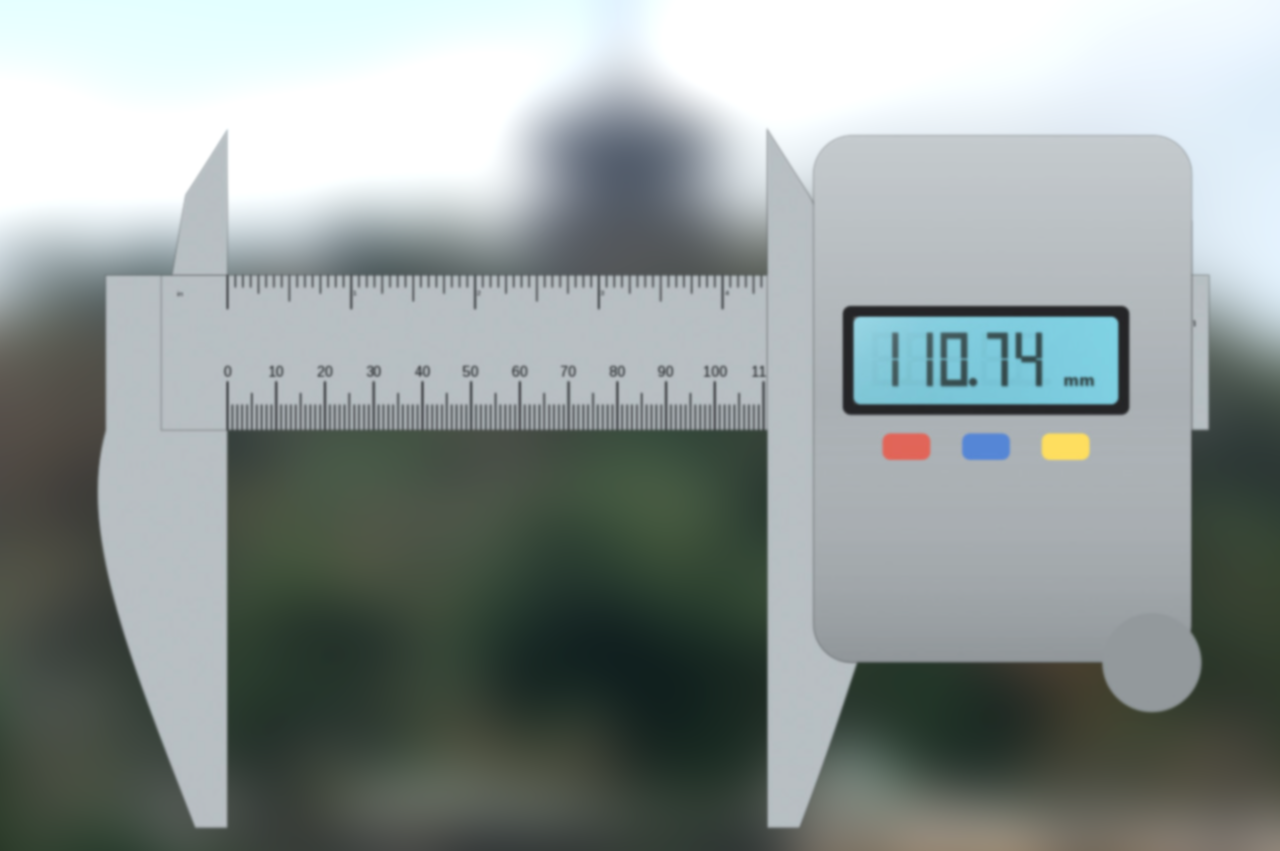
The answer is 110.74 mm
